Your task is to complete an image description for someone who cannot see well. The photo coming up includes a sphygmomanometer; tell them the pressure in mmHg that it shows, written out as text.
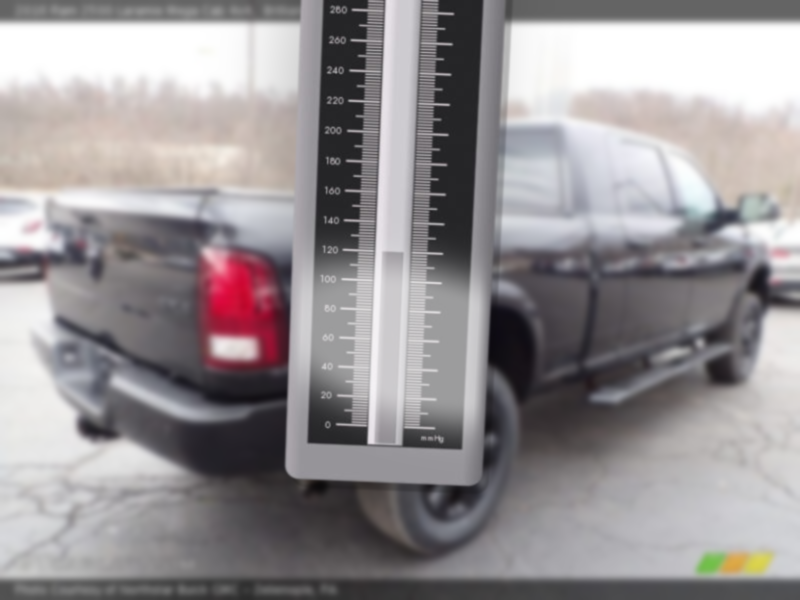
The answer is 120 mmHg
